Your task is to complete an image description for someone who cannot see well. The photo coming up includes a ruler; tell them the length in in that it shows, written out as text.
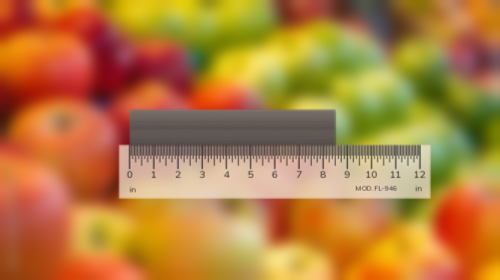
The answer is 8.5 in
